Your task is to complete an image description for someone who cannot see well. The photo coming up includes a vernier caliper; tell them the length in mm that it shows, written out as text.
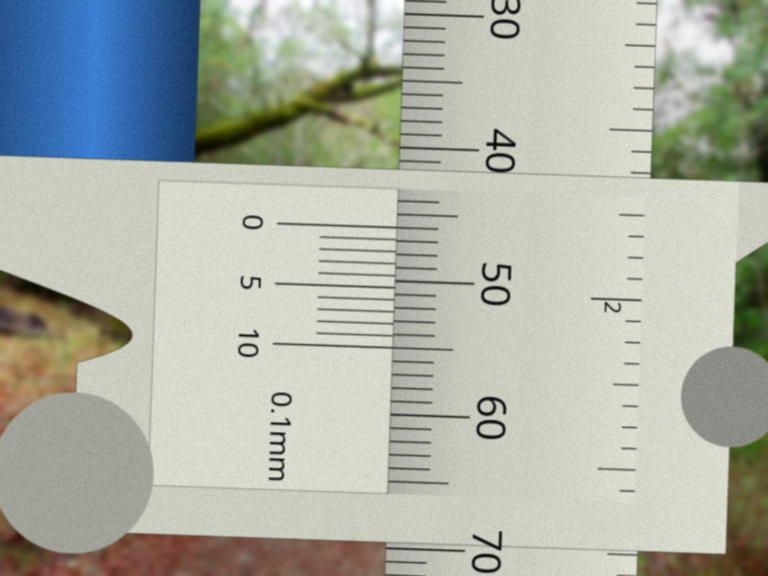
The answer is 46.0 mm
